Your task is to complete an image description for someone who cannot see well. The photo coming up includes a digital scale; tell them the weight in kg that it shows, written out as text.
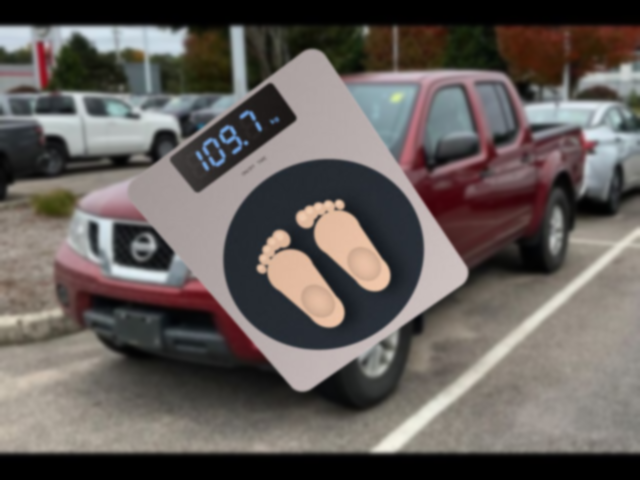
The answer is 109.7 kg
